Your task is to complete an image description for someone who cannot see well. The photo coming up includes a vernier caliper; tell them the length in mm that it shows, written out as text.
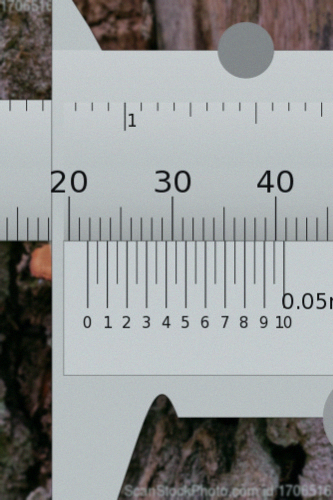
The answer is 21.8 mm
